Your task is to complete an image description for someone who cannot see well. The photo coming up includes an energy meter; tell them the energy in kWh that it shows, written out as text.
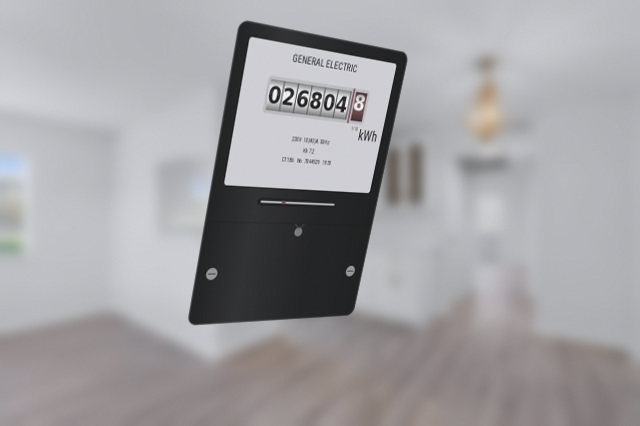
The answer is 26804.8 kWh
